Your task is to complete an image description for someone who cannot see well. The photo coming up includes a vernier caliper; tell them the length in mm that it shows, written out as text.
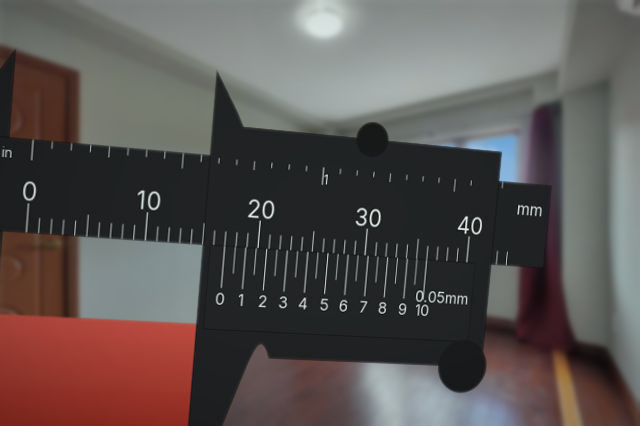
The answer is 17.0 mm
